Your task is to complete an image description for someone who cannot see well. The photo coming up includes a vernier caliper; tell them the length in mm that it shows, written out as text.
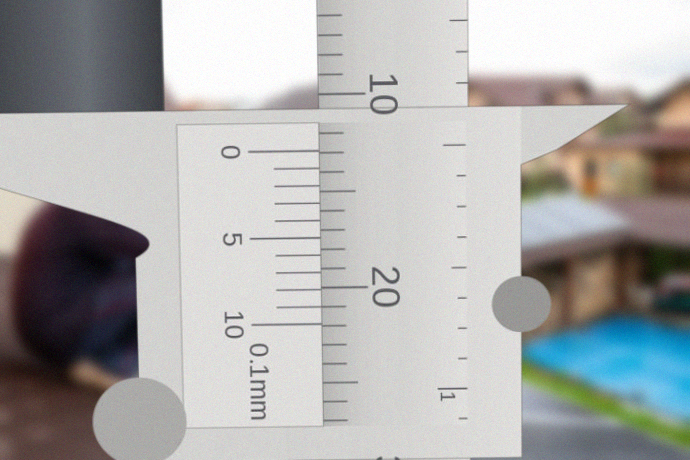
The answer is 12.9 mm
